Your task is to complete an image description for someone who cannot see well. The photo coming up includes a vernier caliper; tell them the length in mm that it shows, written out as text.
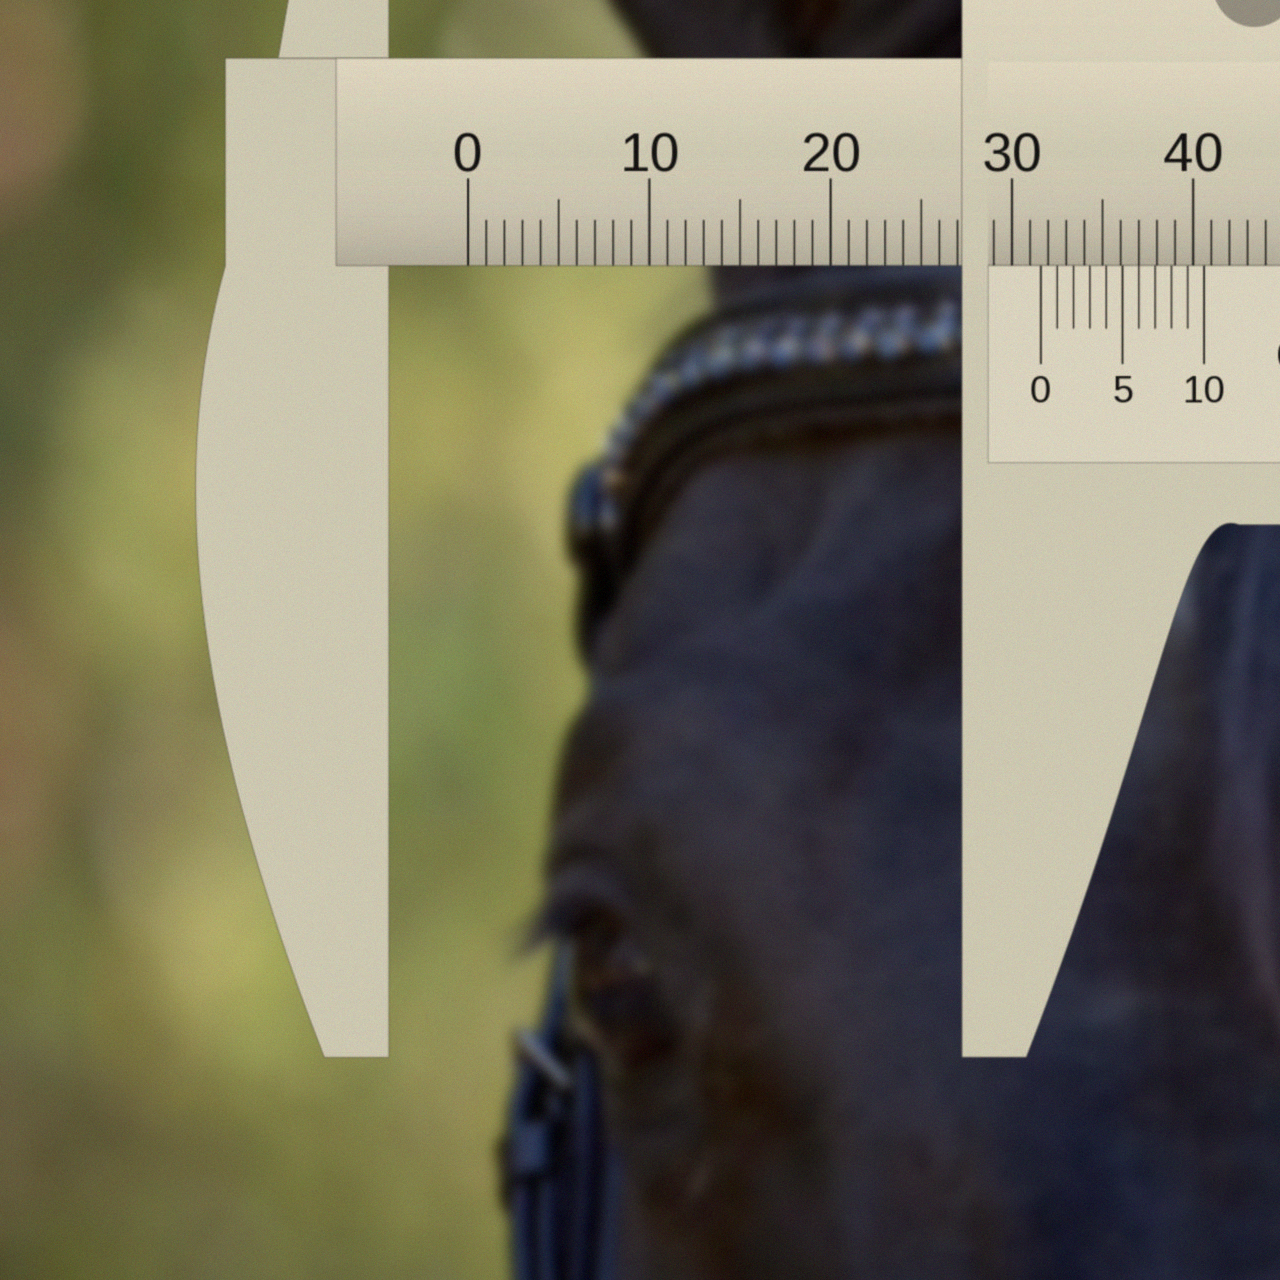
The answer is 31.6 mm
